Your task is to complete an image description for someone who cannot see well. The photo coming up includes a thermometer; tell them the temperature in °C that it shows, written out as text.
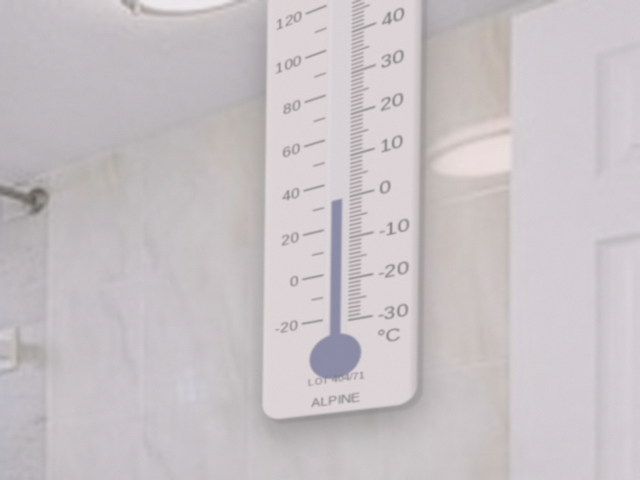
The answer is 0 °C
